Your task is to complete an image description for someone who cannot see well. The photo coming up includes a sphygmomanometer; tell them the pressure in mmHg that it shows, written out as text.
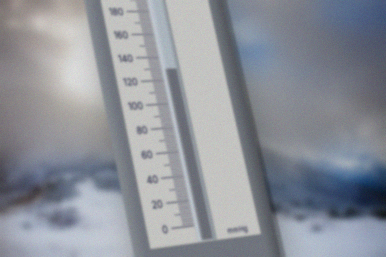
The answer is 130 mmHg
